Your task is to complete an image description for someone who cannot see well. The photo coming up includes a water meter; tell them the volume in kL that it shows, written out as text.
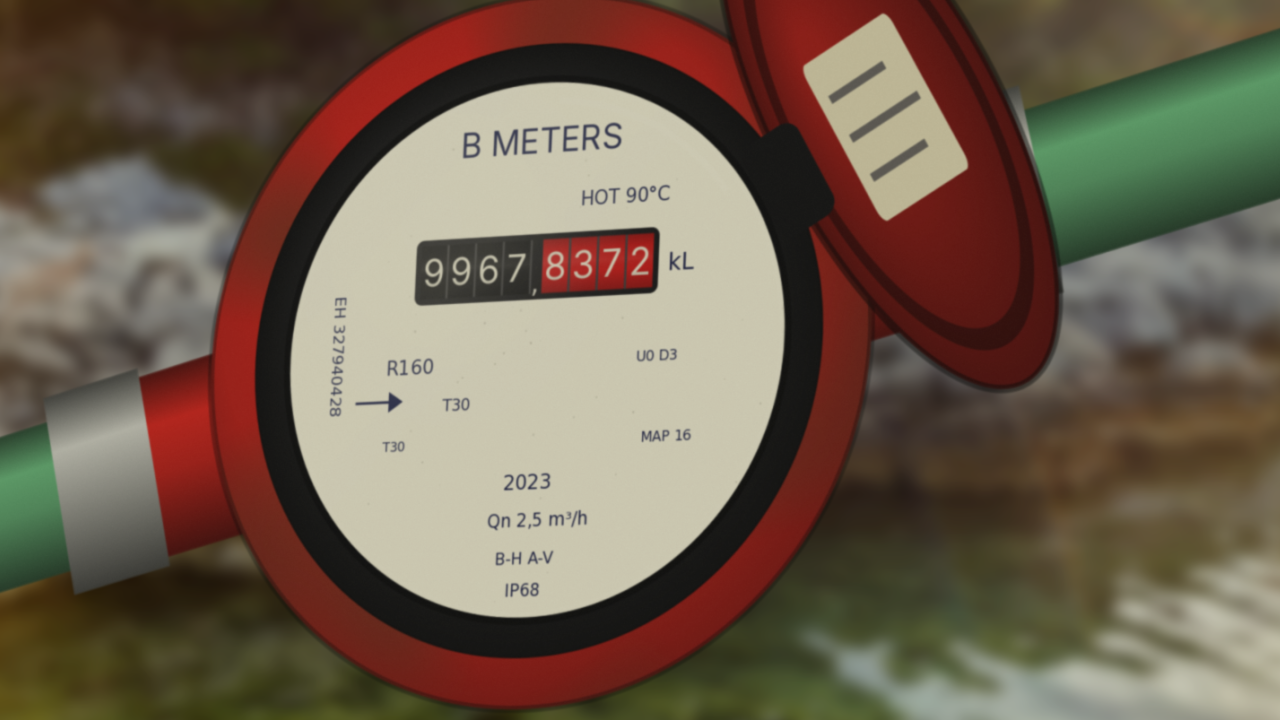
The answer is 9967.8372 kL
